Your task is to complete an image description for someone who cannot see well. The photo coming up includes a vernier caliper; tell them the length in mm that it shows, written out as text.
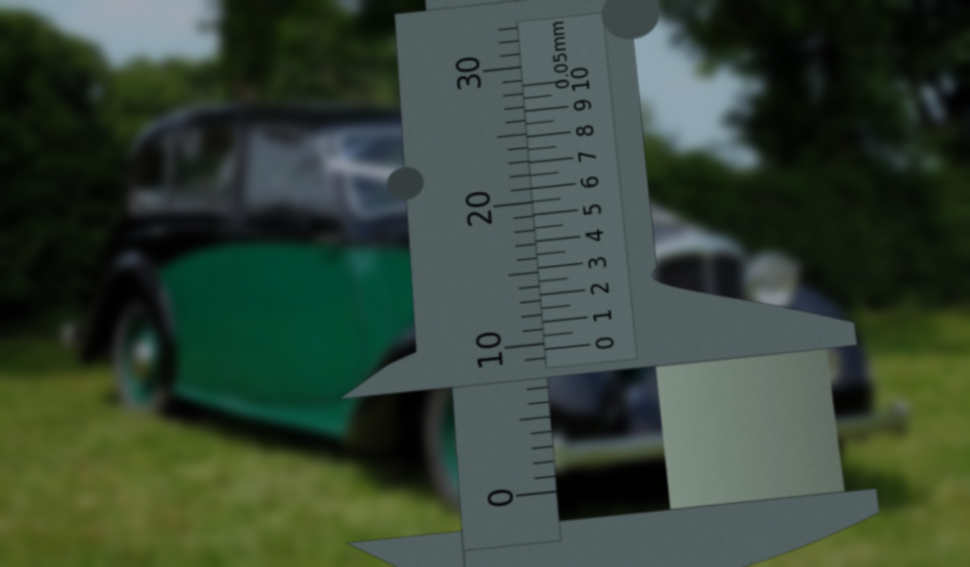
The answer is 9.6 mm
